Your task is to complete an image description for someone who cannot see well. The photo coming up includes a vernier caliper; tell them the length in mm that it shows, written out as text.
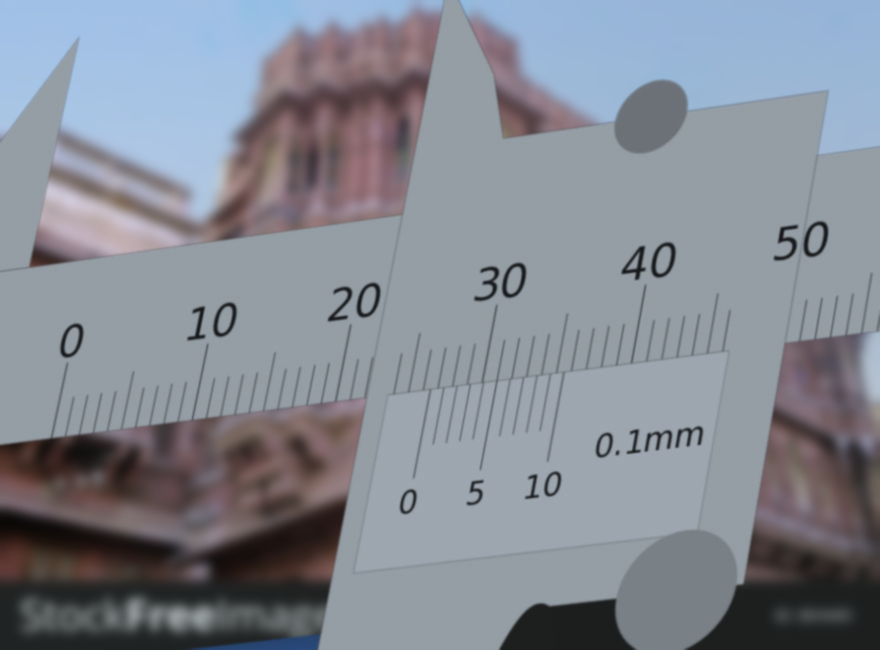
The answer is 26.5 mm
